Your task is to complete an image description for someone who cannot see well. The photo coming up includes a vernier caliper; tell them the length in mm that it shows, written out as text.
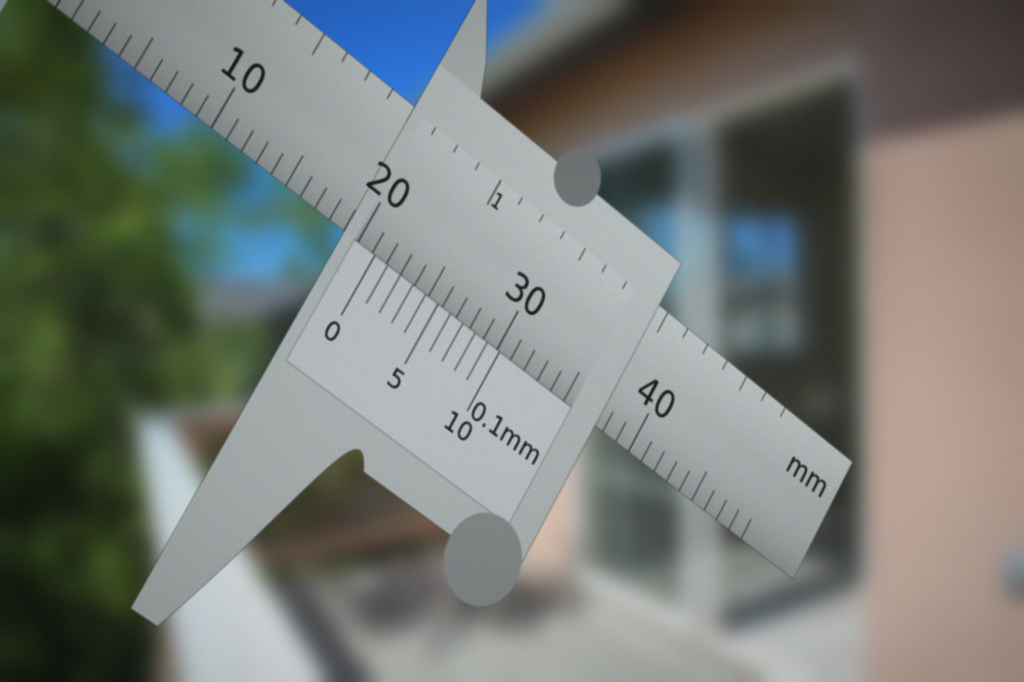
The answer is 21.2 mm
